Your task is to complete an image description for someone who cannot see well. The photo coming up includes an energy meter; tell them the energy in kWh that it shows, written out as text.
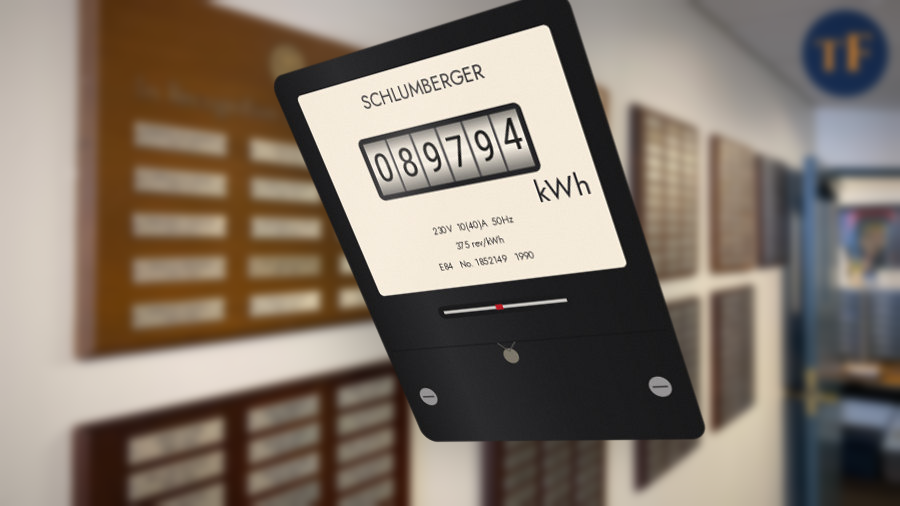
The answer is 89794 kWh
